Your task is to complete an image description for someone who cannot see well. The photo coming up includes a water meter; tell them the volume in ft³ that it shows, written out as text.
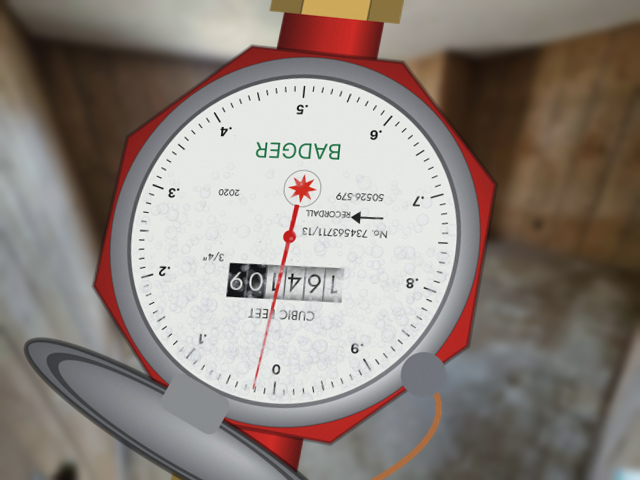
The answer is 164109.02 ft³
